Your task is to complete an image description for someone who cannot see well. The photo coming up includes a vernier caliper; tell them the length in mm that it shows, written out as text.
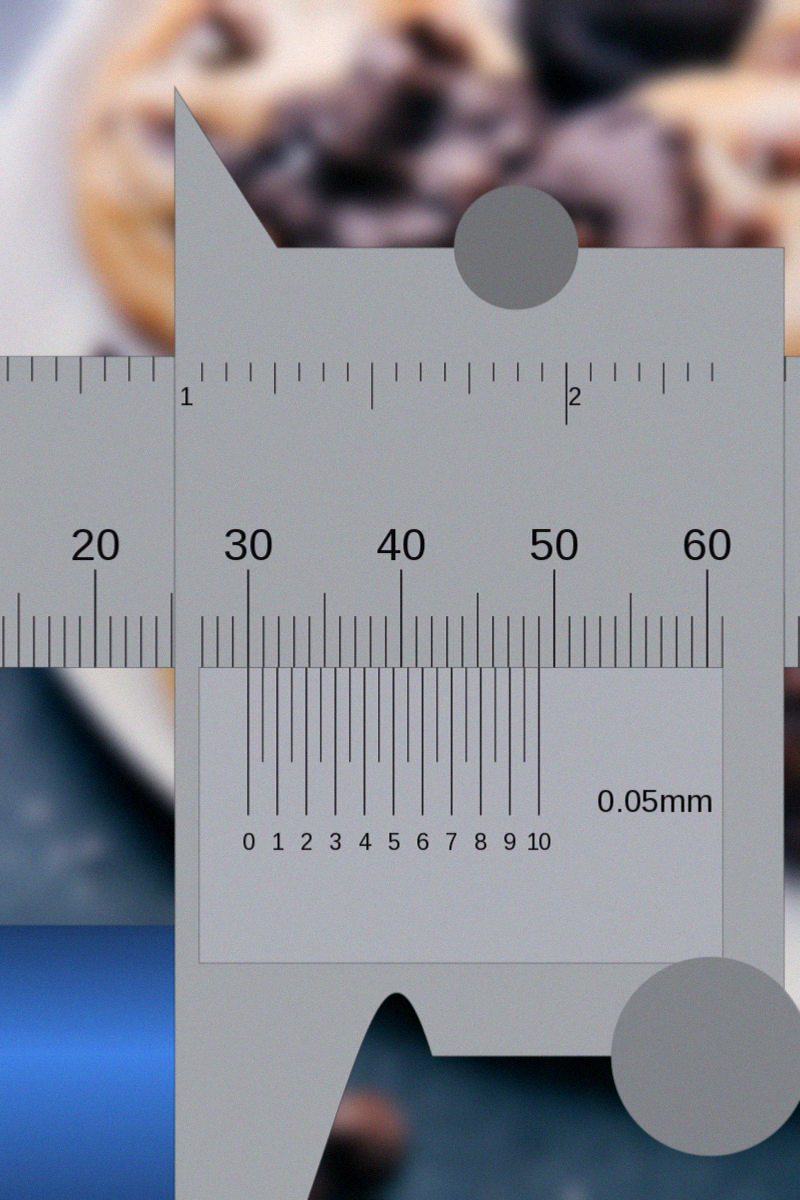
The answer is 30.0 mm
